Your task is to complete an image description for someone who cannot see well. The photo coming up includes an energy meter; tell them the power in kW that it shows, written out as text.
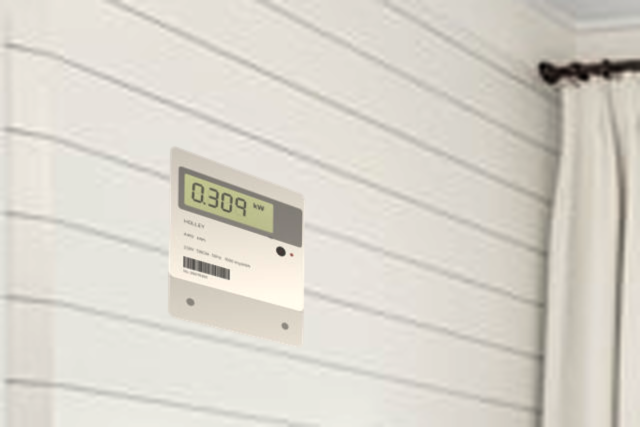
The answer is 0.309 kW
